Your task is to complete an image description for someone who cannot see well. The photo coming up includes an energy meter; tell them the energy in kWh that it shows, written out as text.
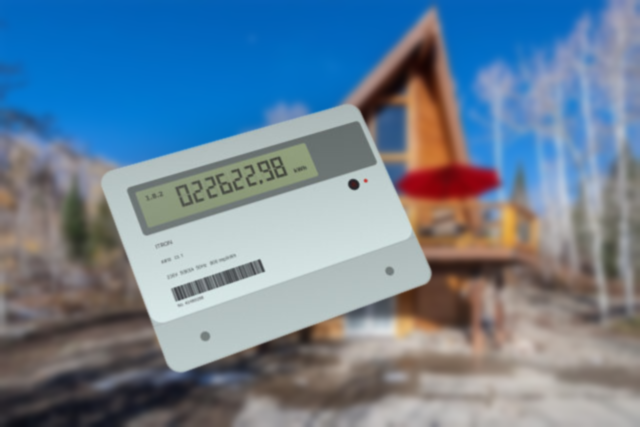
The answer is 22622.98 kWh
